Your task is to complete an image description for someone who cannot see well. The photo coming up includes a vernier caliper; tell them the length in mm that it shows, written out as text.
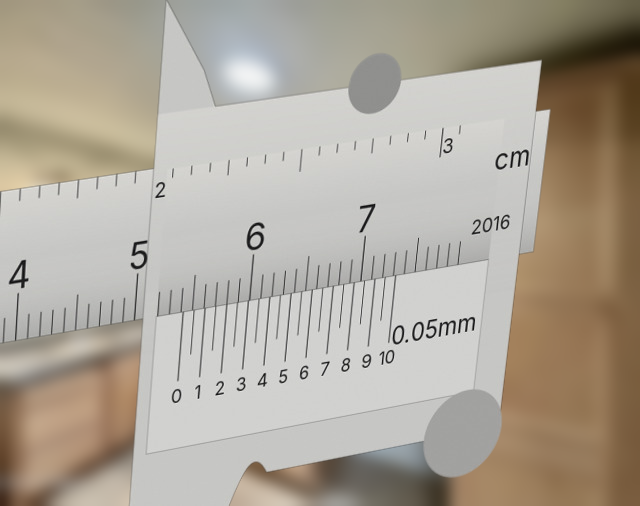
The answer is 54.2 mm
